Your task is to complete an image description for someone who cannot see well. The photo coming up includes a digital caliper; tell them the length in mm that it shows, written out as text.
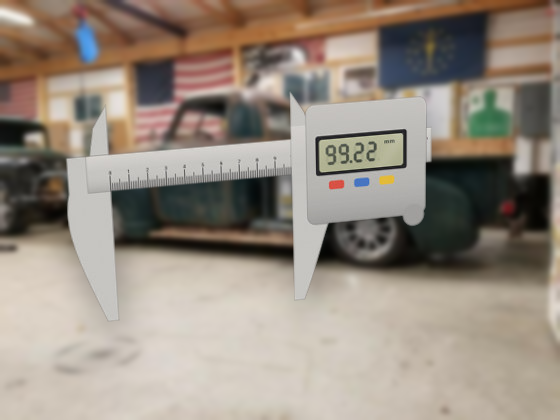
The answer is 99.22 mm
